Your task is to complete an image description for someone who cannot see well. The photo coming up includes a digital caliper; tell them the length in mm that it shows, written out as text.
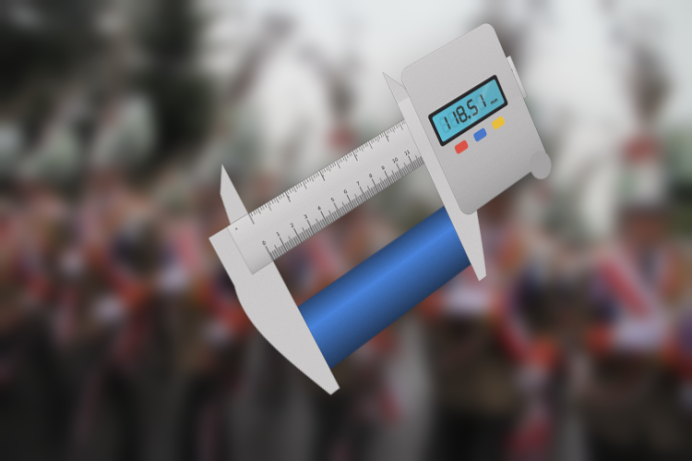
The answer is 118.51 mm
